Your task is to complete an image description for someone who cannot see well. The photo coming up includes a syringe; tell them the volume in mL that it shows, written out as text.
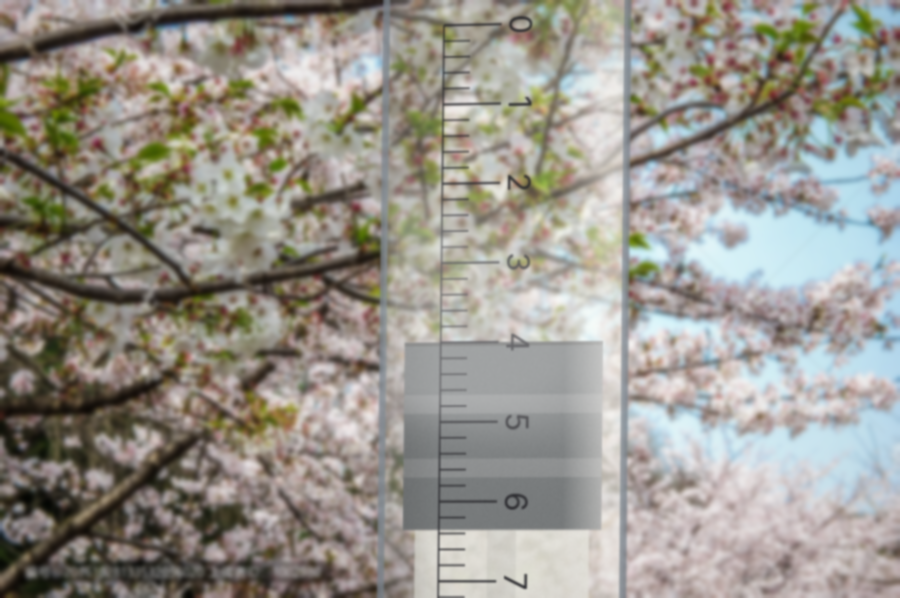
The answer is 4 mL
